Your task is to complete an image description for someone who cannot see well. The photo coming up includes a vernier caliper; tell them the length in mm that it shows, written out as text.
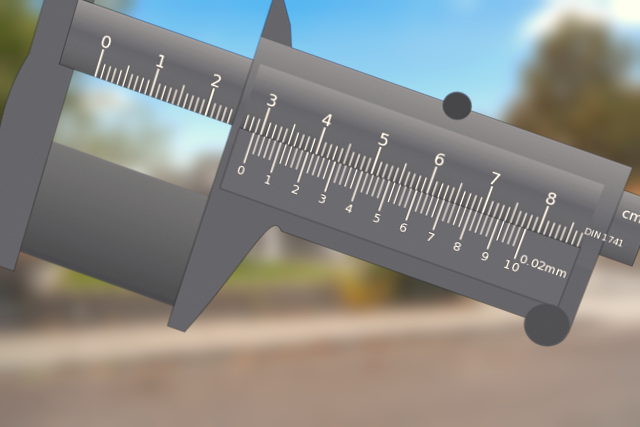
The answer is 28.8 mm
